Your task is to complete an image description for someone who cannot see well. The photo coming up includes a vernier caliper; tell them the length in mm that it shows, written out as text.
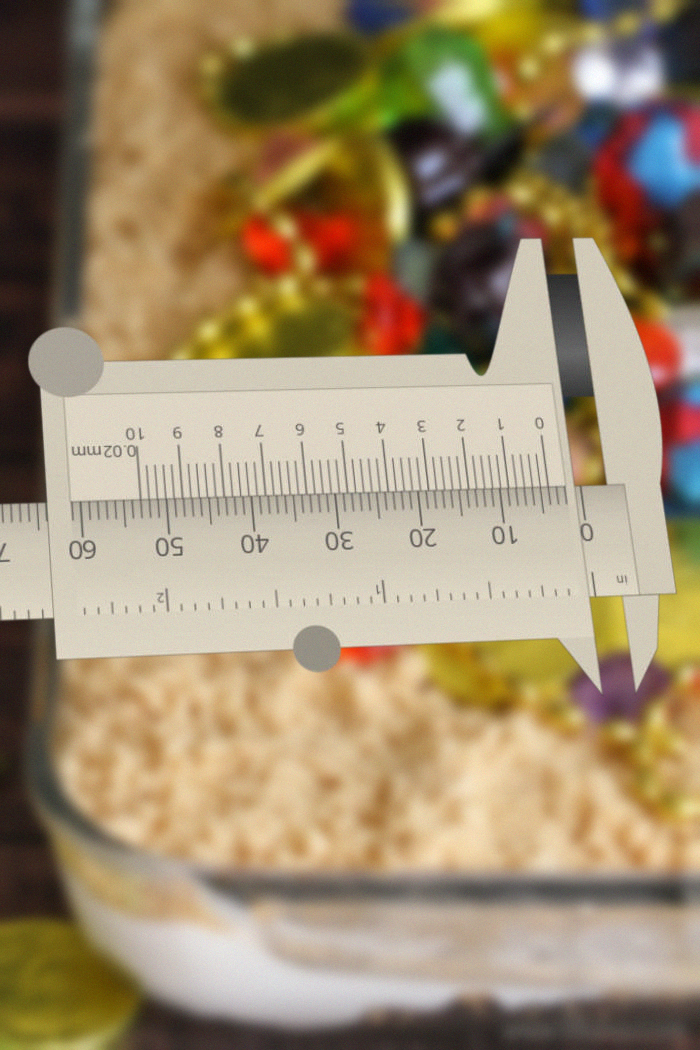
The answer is 4.0 mm
